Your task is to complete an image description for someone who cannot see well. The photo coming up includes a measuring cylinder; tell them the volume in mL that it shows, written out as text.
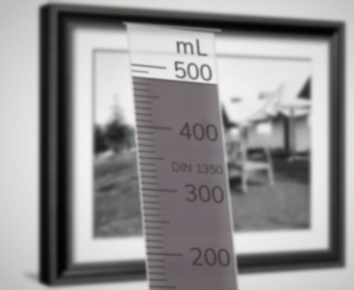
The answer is 480 mL
